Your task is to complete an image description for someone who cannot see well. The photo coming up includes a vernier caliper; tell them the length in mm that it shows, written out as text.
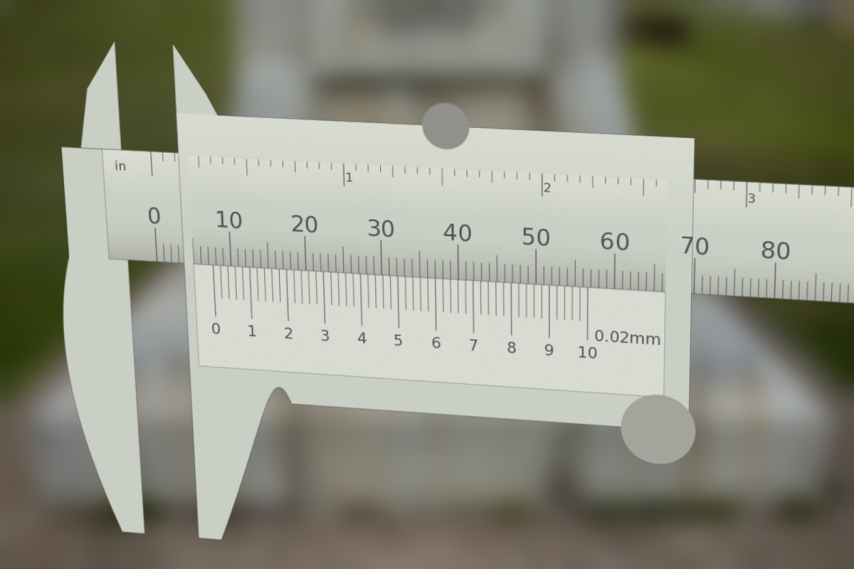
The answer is 7.6 mm
